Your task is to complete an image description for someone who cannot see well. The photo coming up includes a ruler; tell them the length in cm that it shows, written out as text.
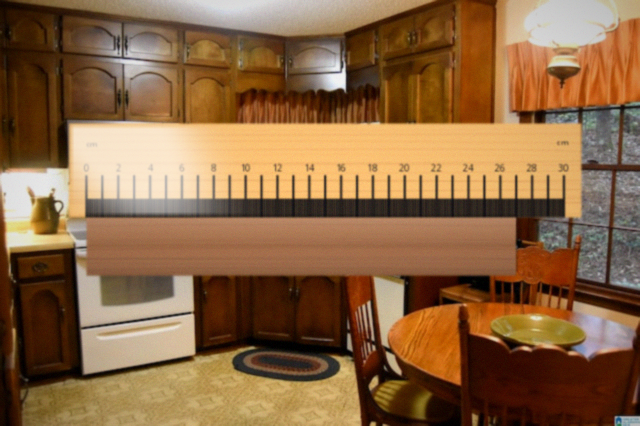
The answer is 27 cm
